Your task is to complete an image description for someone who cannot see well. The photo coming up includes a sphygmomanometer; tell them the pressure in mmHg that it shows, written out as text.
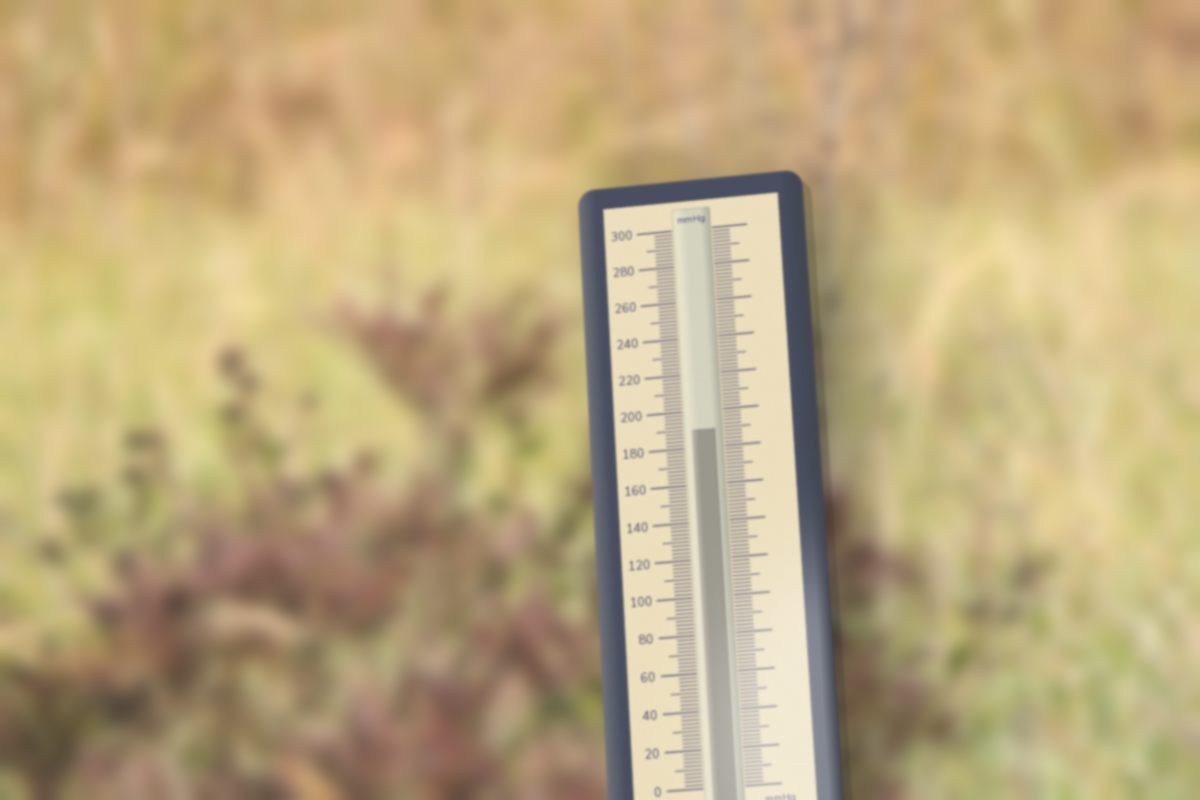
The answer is 190 mmHg
